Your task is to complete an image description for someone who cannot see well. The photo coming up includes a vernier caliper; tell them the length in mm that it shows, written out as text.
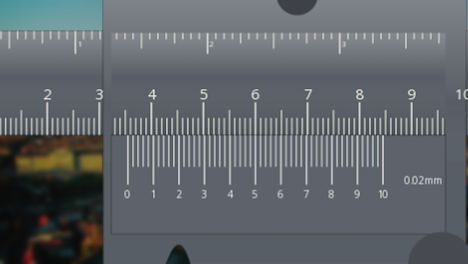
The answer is 35.5 mm
